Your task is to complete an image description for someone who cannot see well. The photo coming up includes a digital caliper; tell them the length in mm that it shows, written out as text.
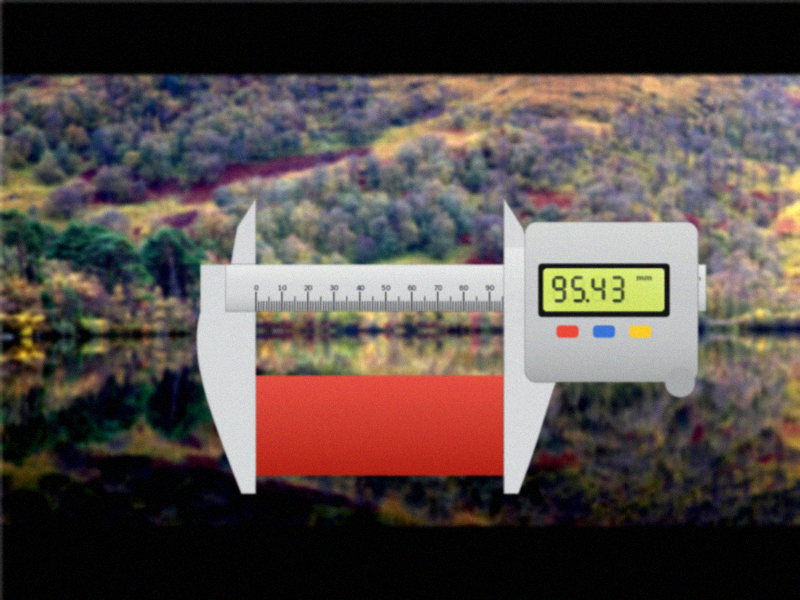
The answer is 95.43 mm
